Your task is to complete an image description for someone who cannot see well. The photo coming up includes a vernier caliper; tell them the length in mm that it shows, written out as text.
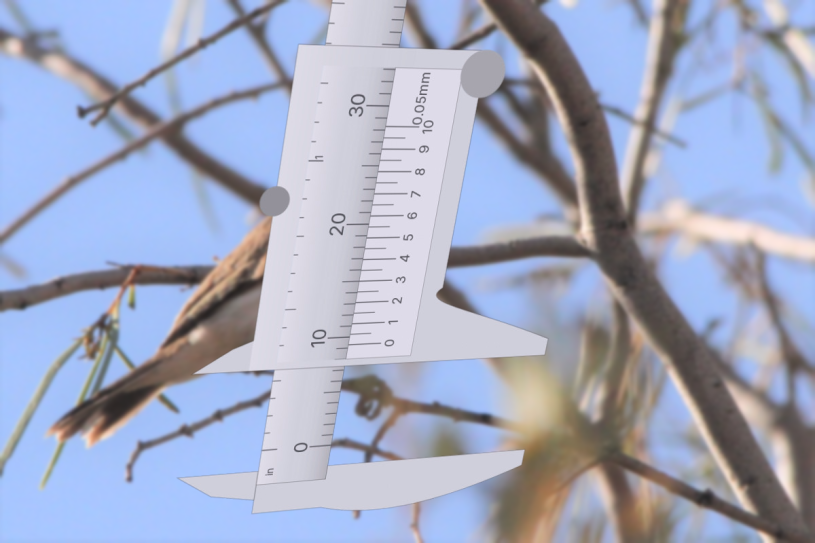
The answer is 9.3 mm
